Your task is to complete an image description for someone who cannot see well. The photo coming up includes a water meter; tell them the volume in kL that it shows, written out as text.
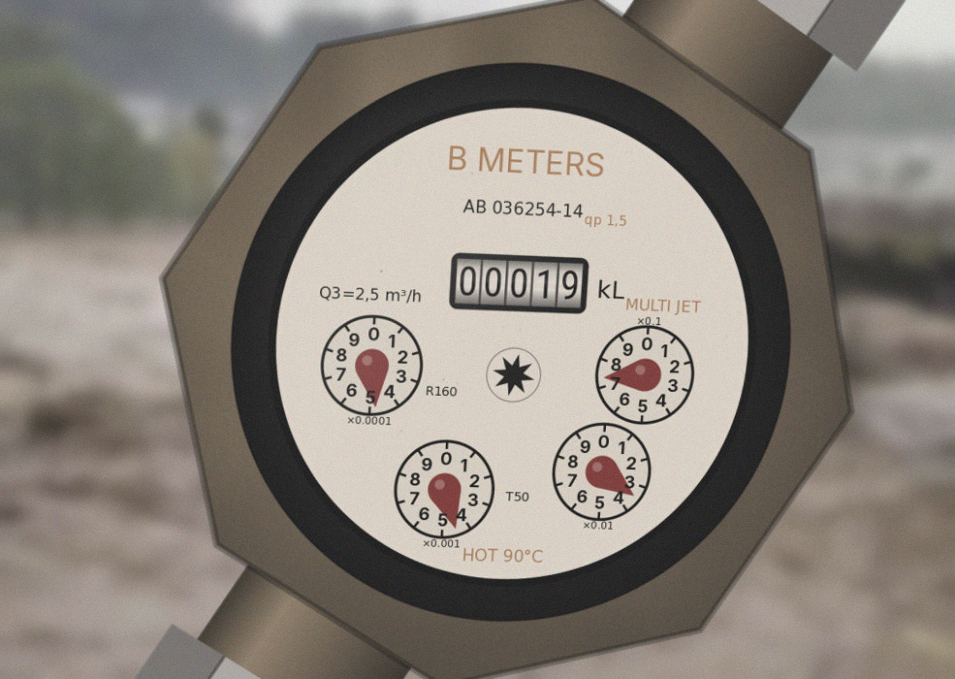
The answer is 19.7344 kL
